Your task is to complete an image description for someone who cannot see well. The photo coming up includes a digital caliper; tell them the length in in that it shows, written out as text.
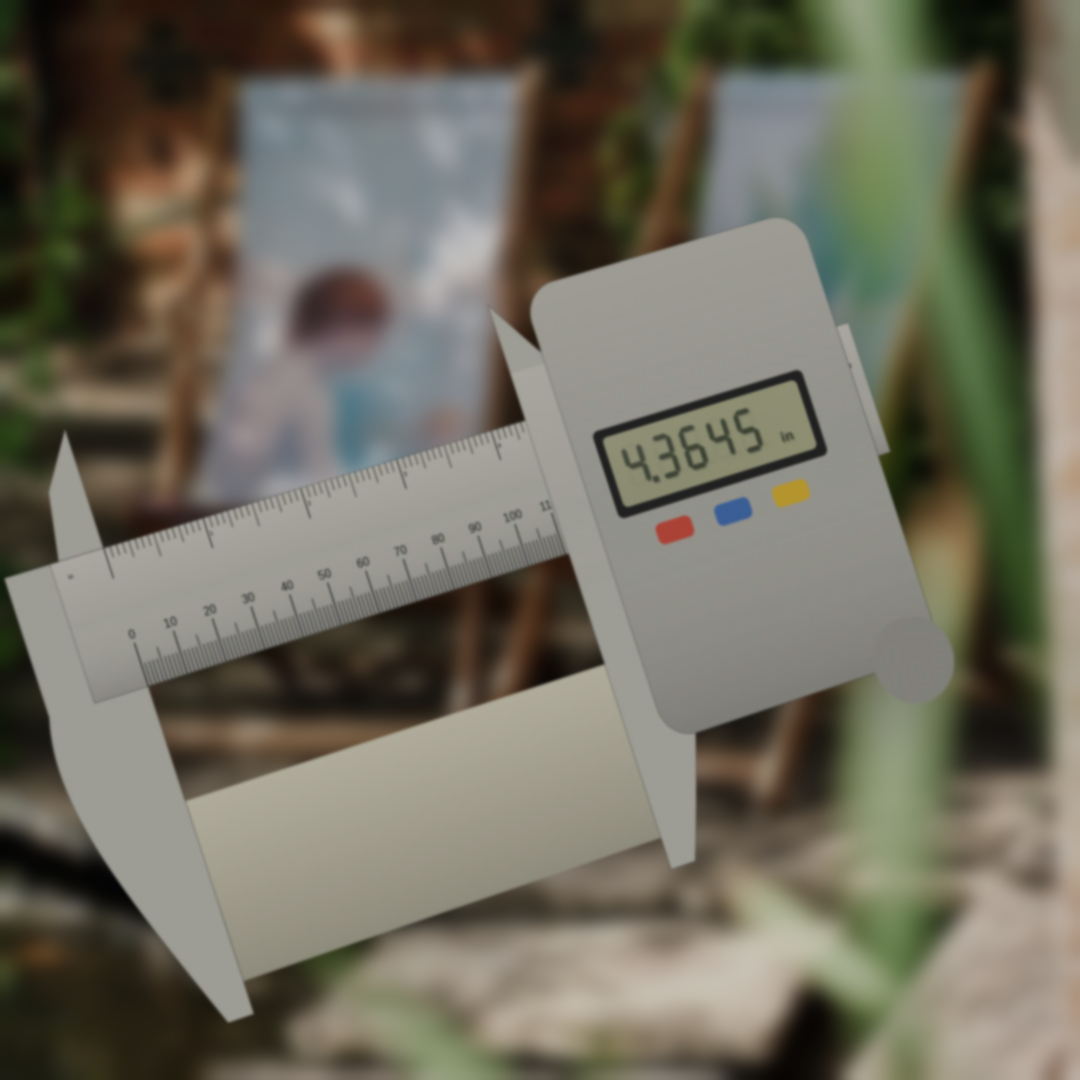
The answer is 4.3645 in
